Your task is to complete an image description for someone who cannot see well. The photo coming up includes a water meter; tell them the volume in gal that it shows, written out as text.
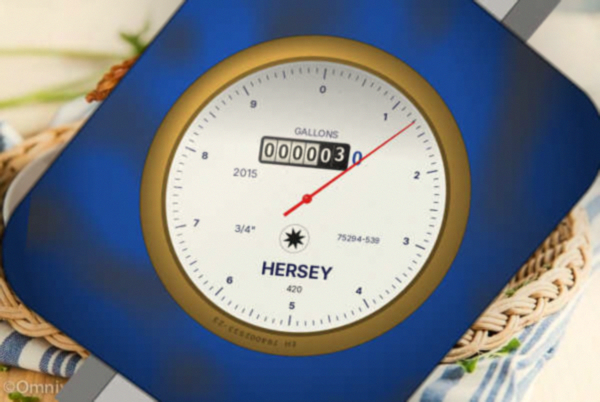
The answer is 31.3 gal
